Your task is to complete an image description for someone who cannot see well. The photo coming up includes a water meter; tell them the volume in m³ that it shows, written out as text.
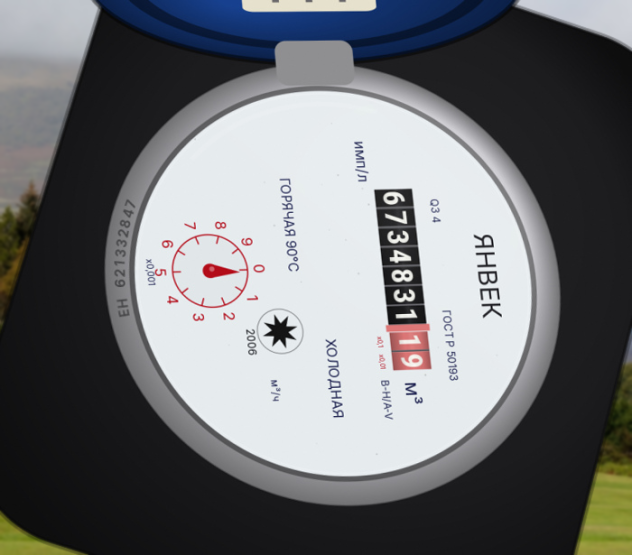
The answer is 6734831.190 m³
